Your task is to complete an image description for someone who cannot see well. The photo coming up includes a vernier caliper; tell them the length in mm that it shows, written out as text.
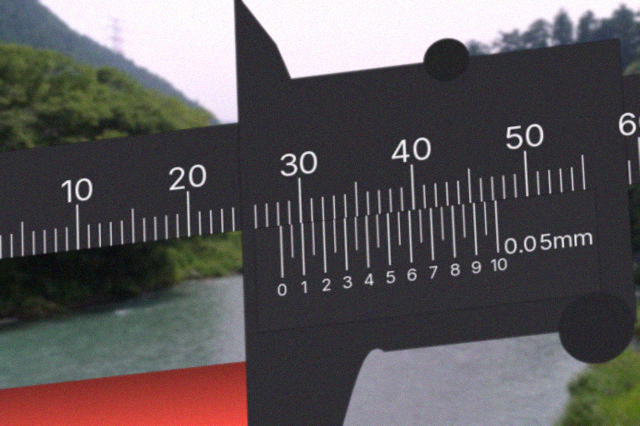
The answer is 28.2 mm
